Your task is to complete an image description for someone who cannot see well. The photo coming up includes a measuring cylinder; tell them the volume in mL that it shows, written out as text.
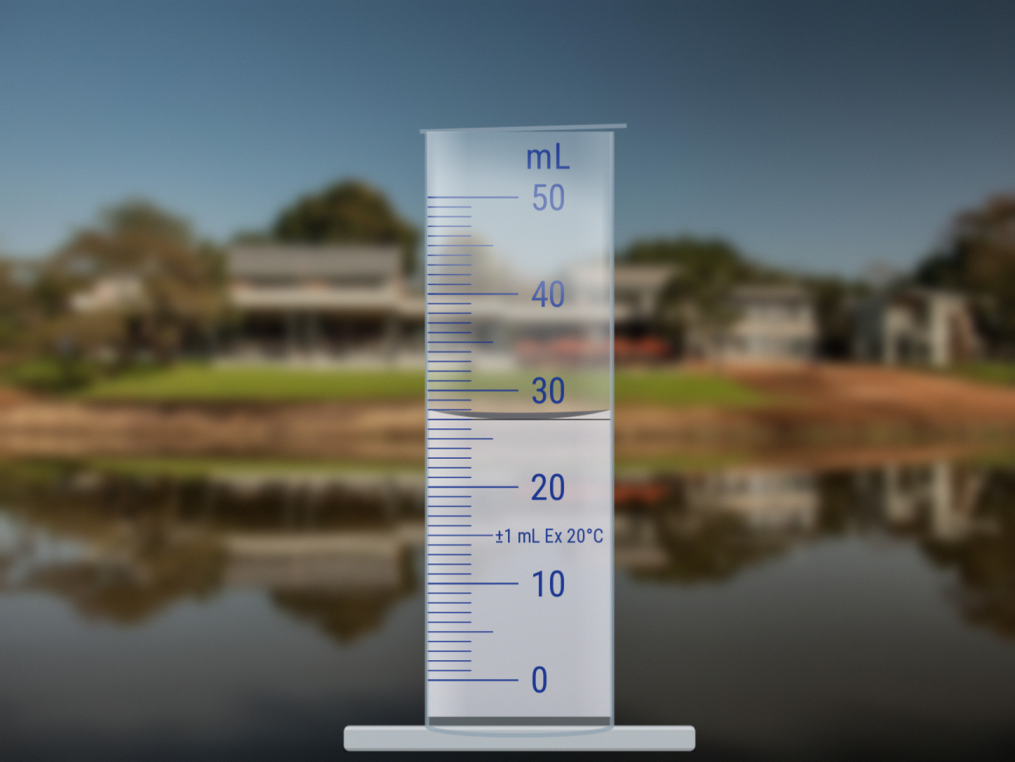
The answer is 27 mL
